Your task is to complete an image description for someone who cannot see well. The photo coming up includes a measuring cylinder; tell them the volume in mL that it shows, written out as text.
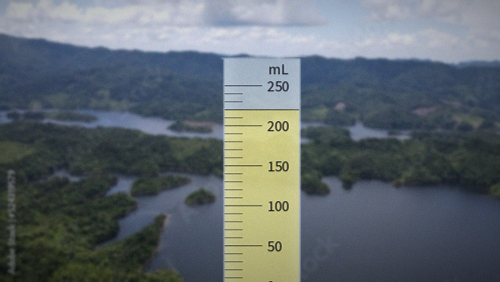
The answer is 220 mL
